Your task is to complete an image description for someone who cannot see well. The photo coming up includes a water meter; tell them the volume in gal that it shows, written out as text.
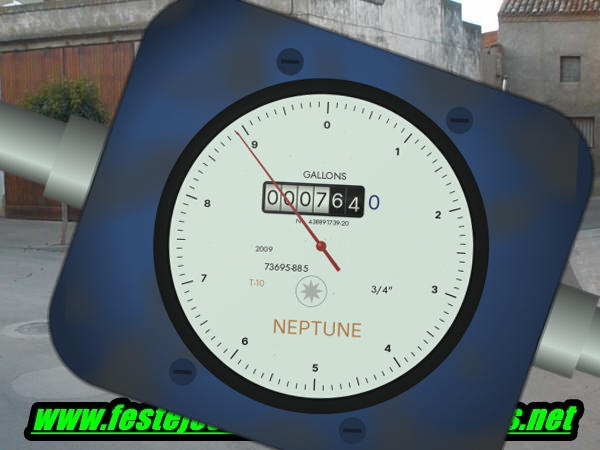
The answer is 7638.9 gal
